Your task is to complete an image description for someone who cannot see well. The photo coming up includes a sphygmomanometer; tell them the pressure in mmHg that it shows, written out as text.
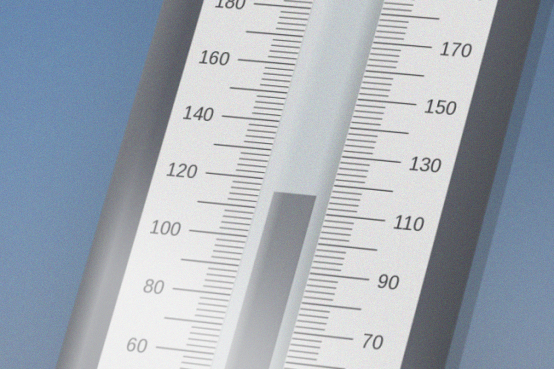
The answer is 116 mmHg
